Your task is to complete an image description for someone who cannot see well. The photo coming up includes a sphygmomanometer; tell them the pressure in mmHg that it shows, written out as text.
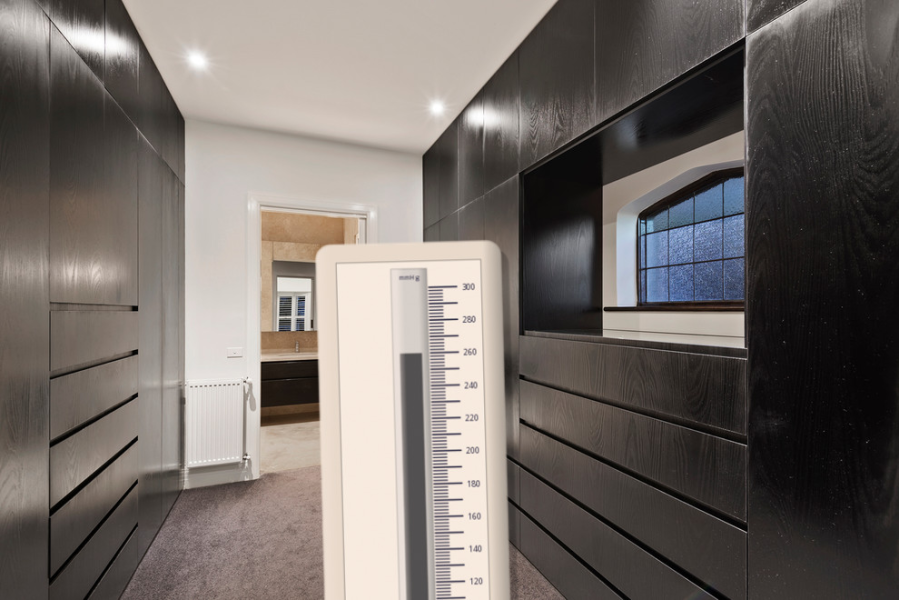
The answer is 260 mmHg
